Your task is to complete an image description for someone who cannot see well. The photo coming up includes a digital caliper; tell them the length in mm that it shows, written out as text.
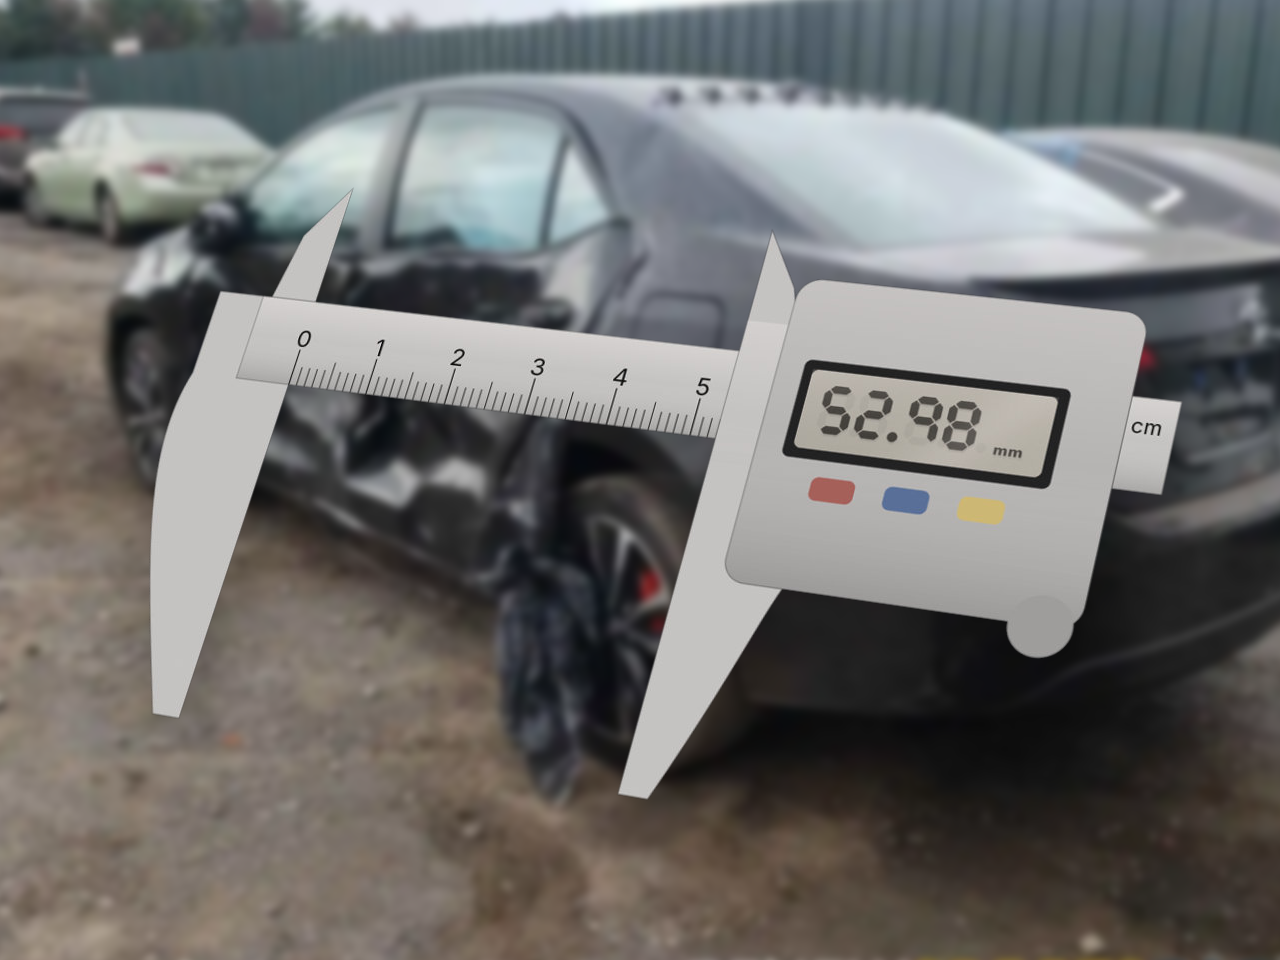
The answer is 52.98 mm
